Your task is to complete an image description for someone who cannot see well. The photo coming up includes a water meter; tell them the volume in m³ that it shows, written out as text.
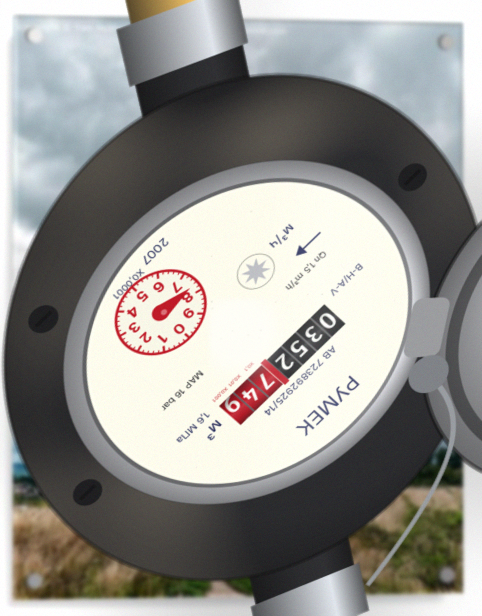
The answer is 352.7487 m³
